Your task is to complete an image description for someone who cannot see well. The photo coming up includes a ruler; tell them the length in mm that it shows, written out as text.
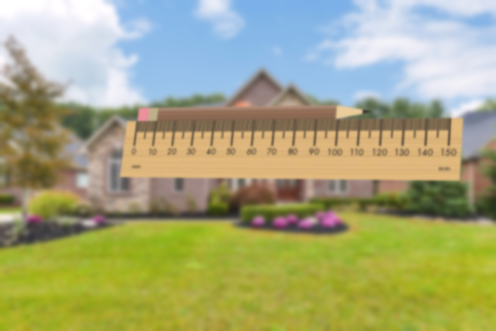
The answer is 115 mm
